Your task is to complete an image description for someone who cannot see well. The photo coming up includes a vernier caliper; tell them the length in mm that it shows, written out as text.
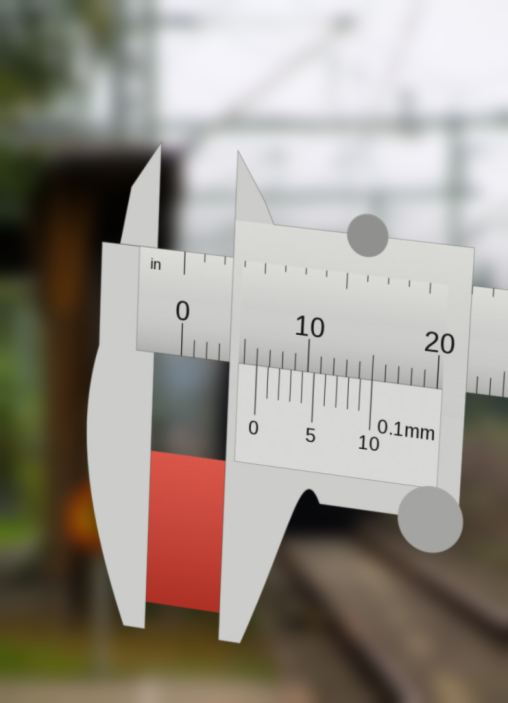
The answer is 6.0 mm
